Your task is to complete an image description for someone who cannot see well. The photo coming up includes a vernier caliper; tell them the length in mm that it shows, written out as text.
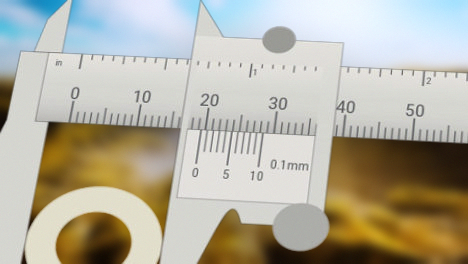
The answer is 19.4 mm
